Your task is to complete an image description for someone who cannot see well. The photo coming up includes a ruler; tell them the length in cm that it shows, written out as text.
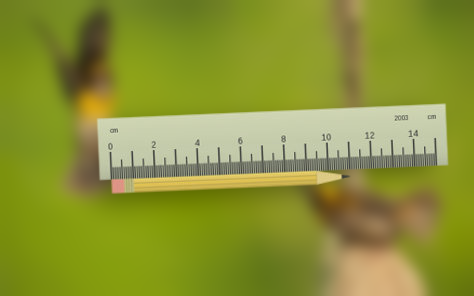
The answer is 11 cm
